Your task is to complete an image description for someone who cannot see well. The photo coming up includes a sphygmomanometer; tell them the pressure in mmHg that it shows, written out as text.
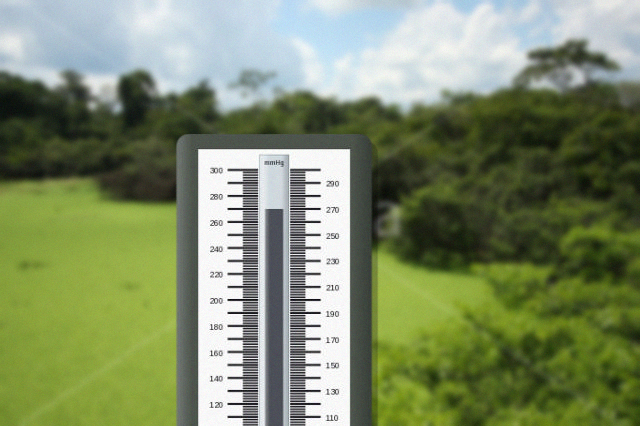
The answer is 270 mmHg
